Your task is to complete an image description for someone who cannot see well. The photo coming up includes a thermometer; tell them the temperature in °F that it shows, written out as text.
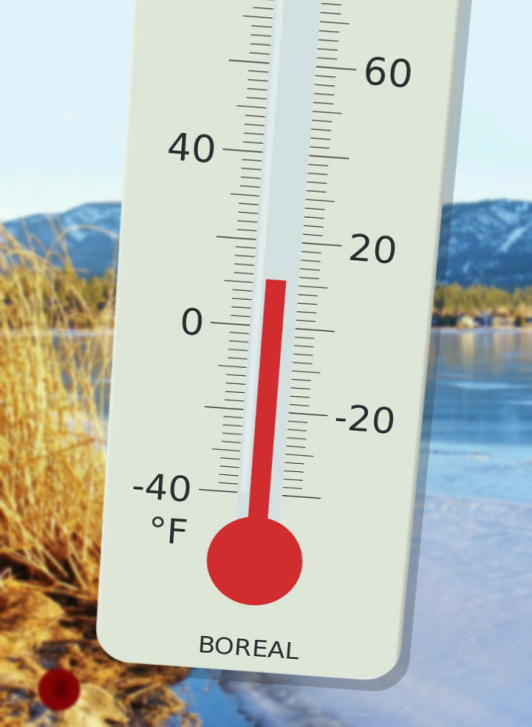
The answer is 11 °F
